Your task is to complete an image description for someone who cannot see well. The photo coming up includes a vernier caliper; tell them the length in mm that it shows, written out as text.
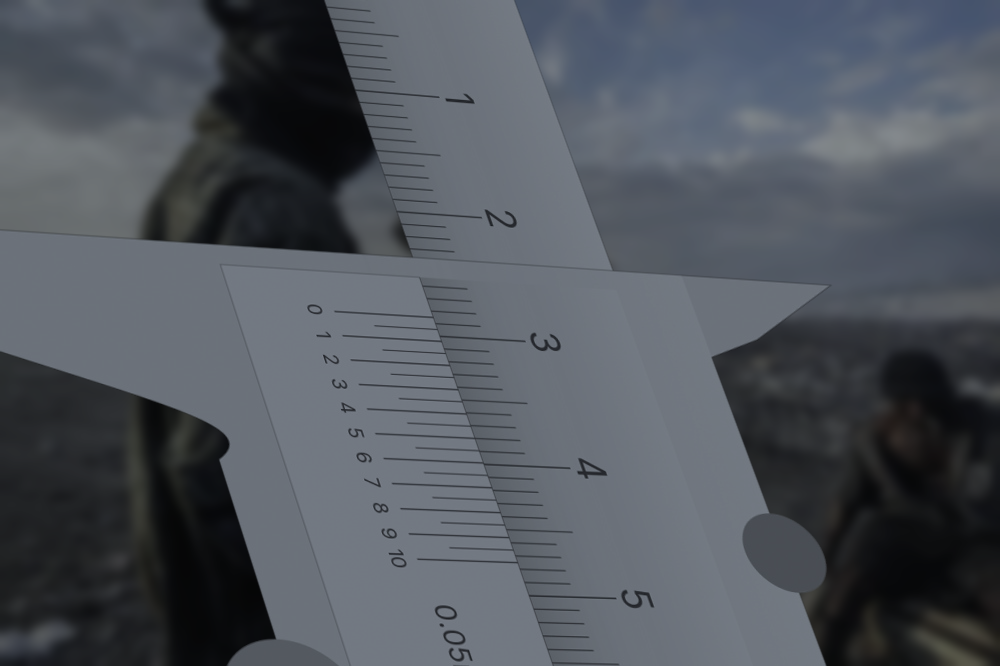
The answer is 28.5 mm
